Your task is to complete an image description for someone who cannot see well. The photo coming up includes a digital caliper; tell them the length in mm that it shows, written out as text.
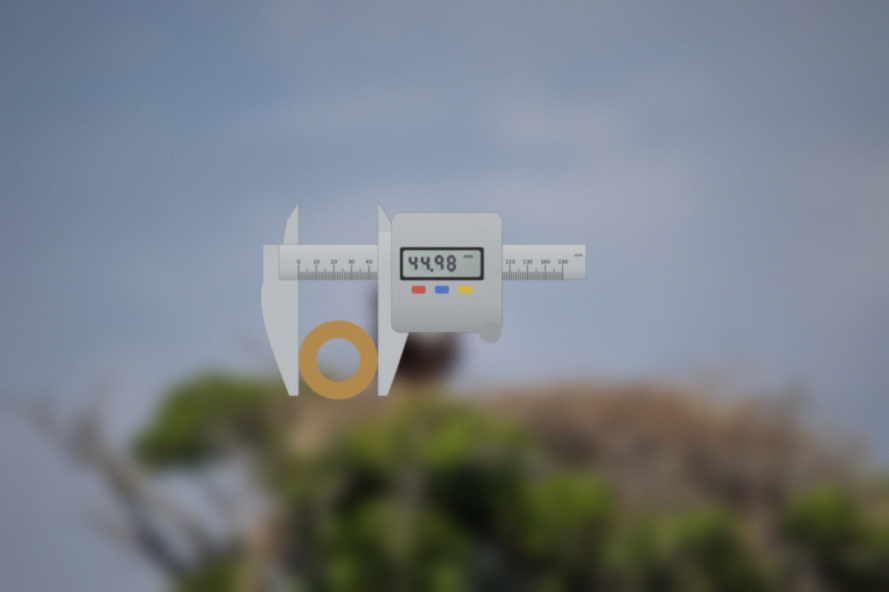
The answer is 44.98 mm
